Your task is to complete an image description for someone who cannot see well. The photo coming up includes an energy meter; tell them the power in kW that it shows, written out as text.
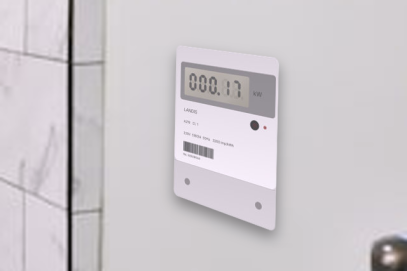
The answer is 0.17 kW
